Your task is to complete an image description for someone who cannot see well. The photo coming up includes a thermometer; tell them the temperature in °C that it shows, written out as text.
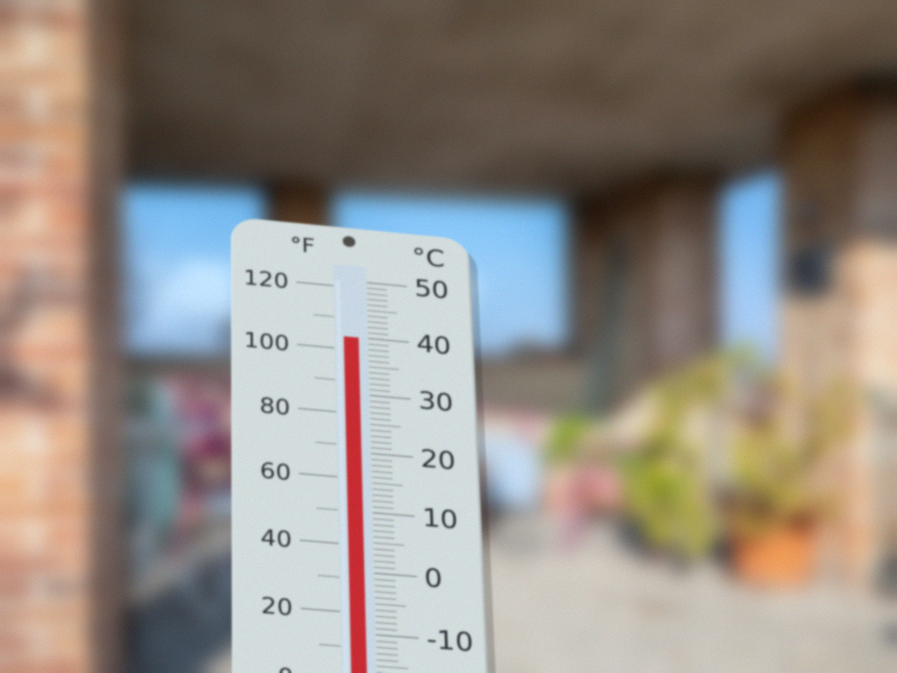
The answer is 40 °C
